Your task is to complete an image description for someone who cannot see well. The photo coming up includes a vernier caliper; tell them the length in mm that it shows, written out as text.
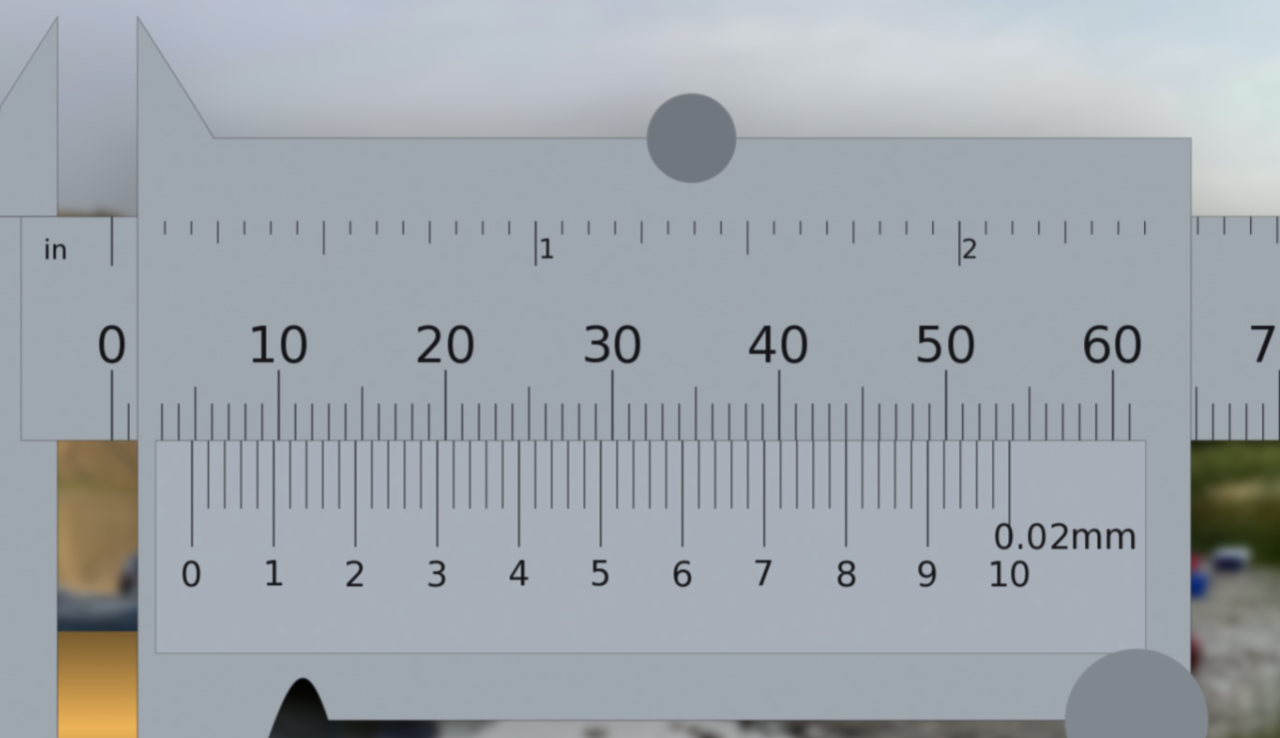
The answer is 4.8 mm
